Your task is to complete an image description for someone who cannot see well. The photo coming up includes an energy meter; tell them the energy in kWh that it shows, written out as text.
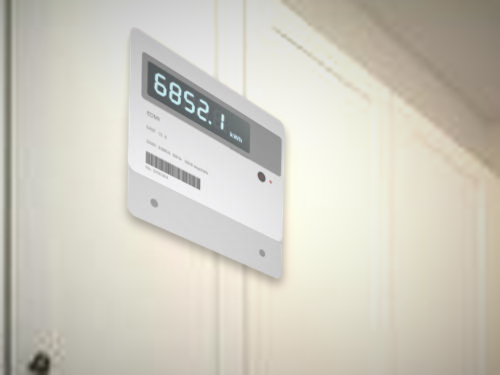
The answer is 6852.1 kWh
